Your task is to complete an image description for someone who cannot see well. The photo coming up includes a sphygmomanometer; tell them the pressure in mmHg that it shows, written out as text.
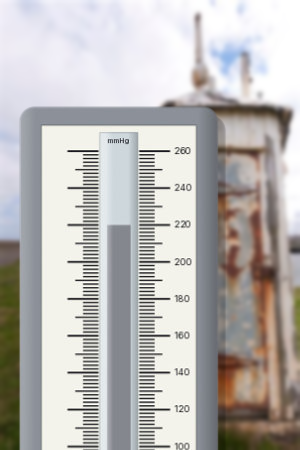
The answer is 220 mmHg
